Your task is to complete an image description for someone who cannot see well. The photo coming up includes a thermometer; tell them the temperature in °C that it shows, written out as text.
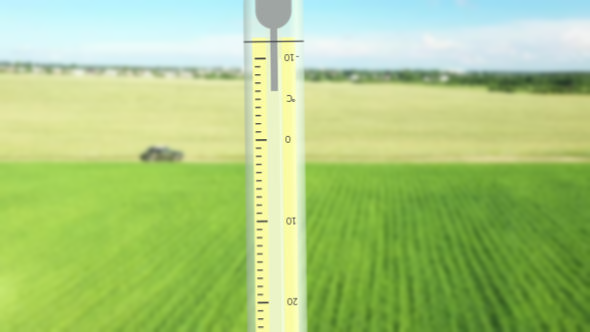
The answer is -6 °C
